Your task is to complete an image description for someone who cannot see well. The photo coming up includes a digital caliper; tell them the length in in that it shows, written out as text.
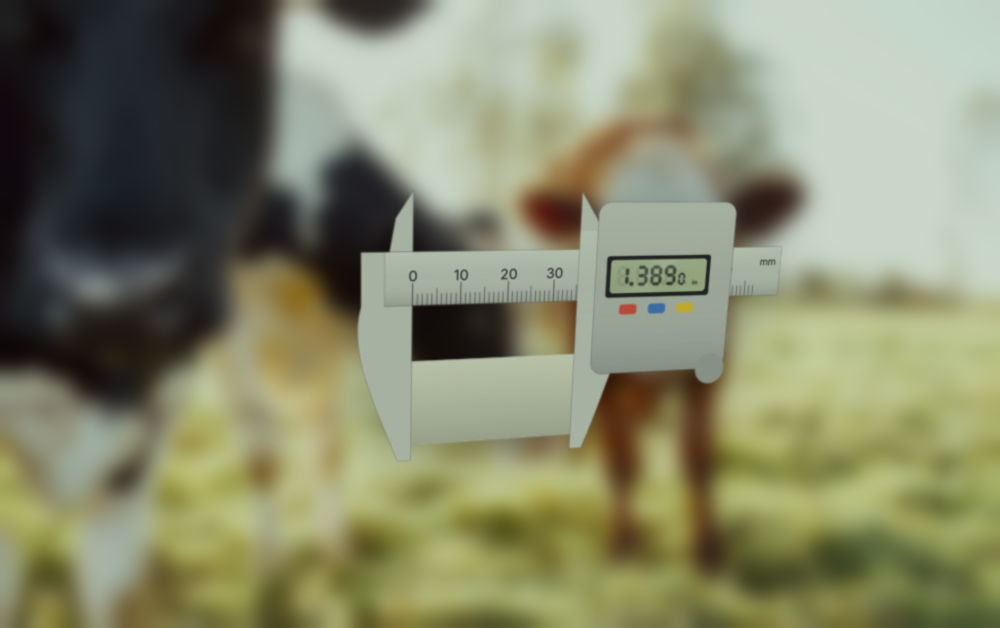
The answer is 1.3890 in
